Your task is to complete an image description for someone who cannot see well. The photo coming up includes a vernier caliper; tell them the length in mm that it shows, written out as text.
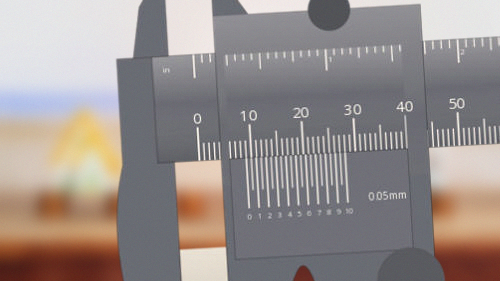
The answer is 9.0 mm
